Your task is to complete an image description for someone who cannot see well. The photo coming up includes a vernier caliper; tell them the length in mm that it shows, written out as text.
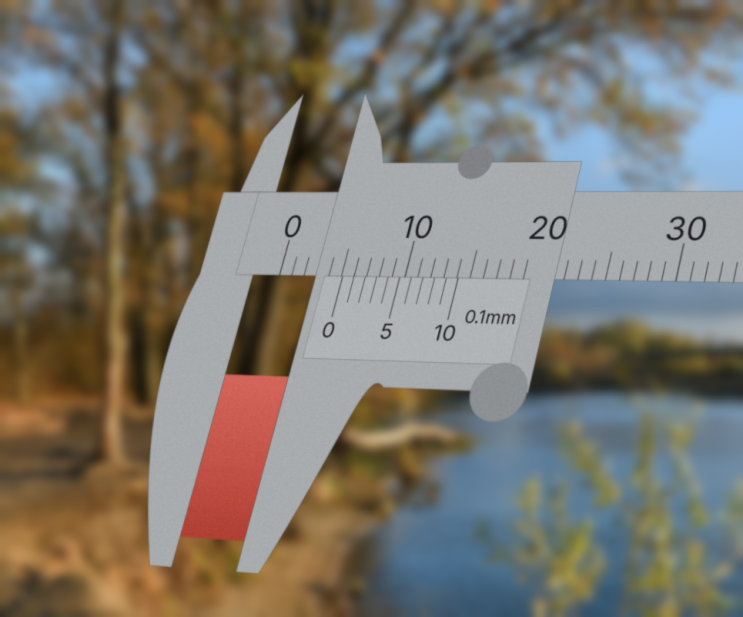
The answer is 5.1 mm
